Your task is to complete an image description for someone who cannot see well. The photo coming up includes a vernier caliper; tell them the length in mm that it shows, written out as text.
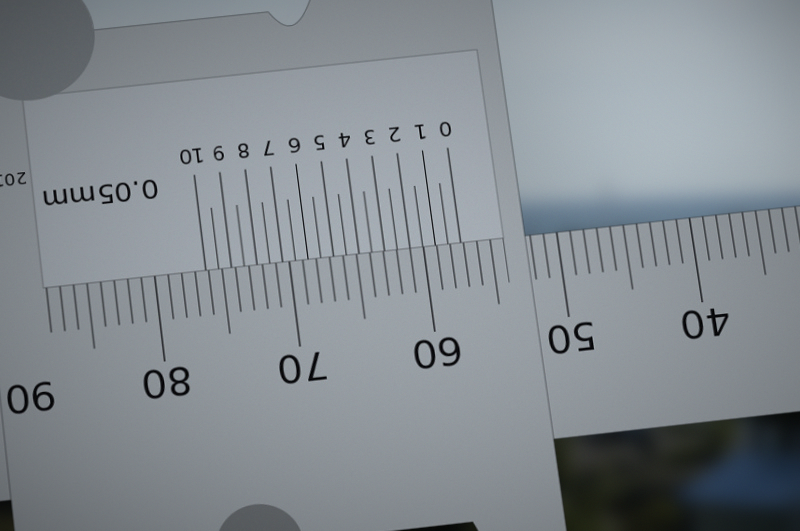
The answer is 57.2 mm
